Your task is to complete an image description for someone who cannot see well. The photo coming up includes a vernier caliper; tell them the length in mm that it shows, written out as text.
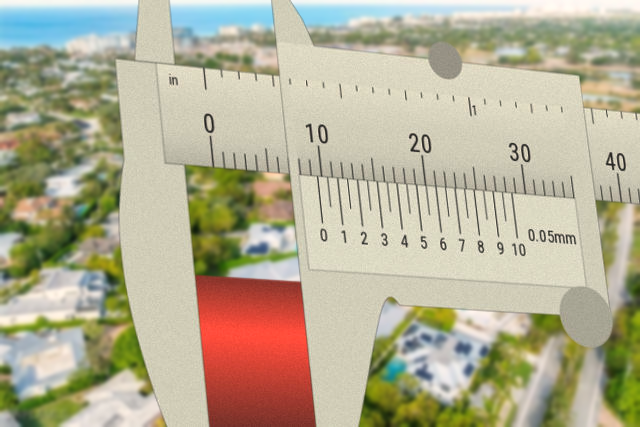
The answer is 9.6 mm
